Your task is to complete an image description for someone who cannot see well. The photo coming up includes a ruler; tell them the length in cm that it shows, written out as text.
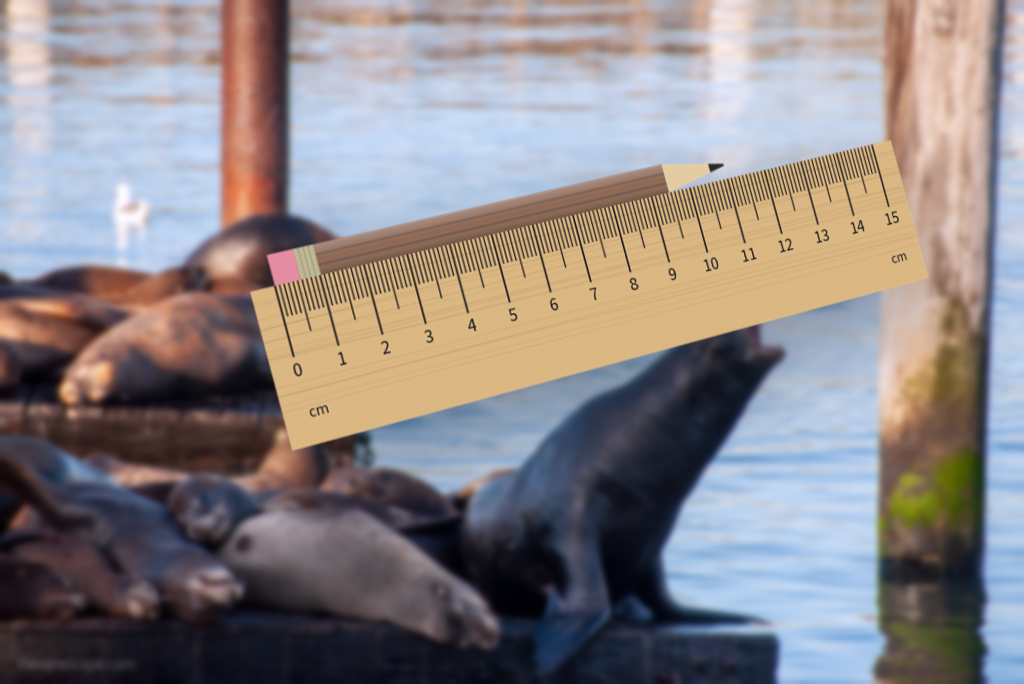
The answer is 11 cm
